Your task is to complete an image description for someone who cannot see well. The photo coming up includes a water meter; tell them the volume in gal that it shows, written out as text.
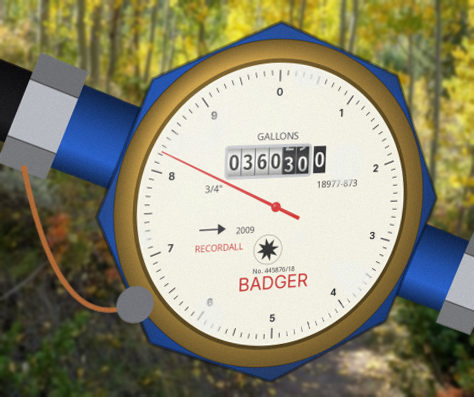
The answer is 360298.2 gal
